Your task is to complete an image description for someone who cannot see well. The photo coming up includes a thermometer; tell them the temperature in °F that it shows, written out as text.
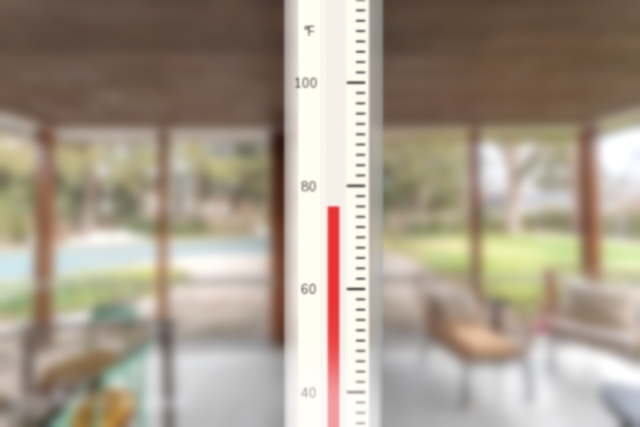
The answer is 76 °F
